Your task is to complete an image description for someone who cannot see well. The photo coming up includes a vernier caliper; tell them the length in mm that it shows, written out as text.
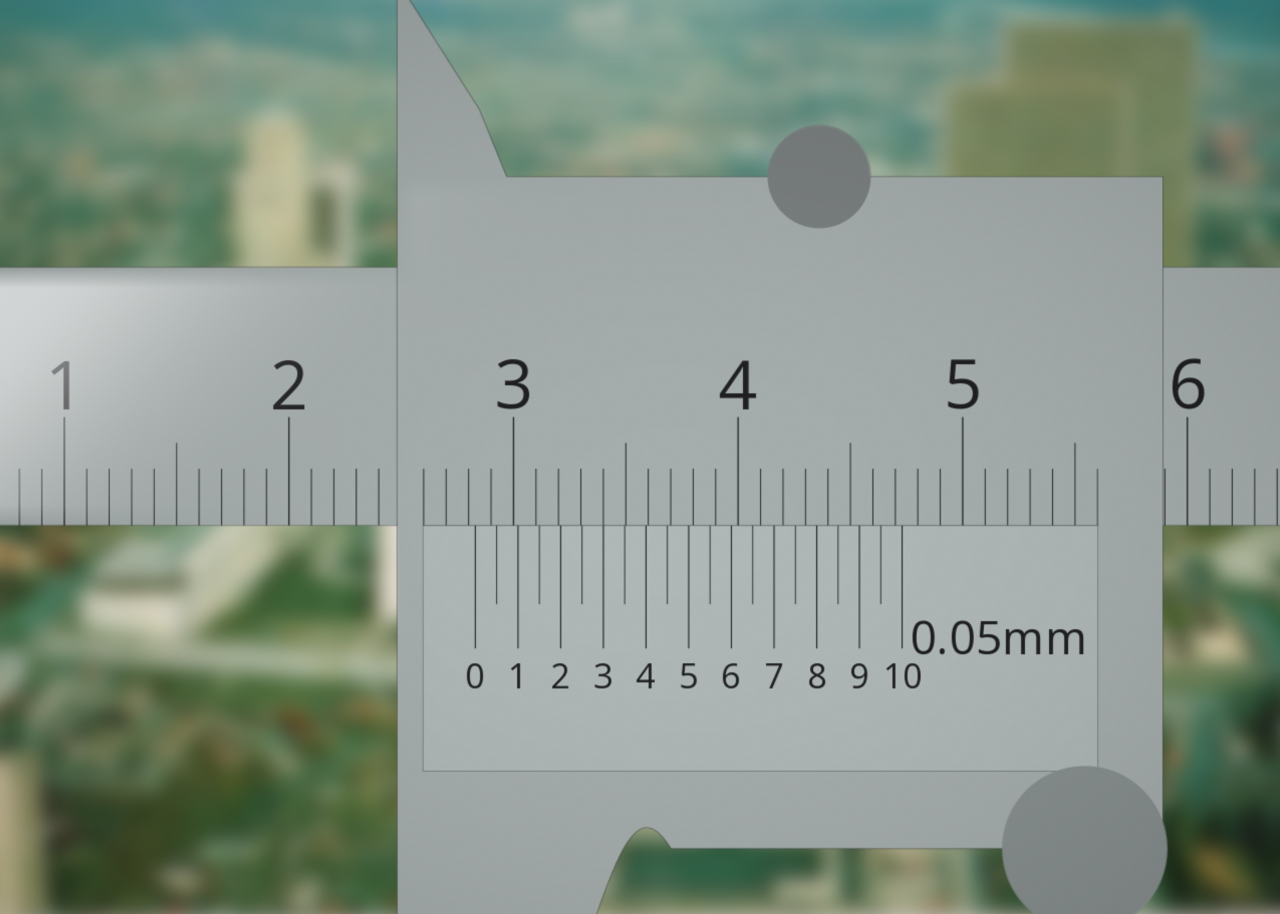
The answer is 28.3 mm
